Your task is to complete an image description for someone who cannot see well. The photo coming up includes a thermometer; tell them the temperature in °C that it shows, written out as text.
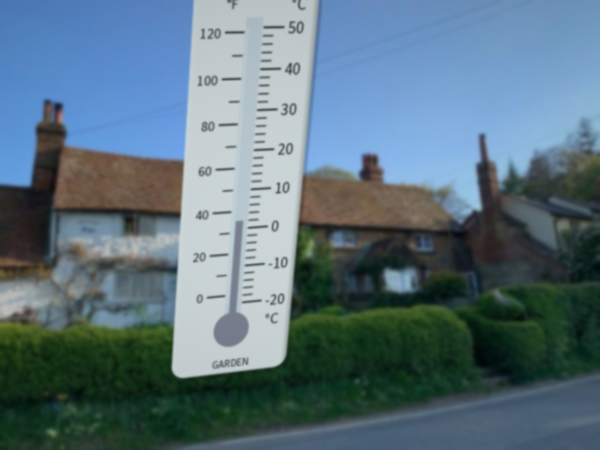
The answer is 2 °C
